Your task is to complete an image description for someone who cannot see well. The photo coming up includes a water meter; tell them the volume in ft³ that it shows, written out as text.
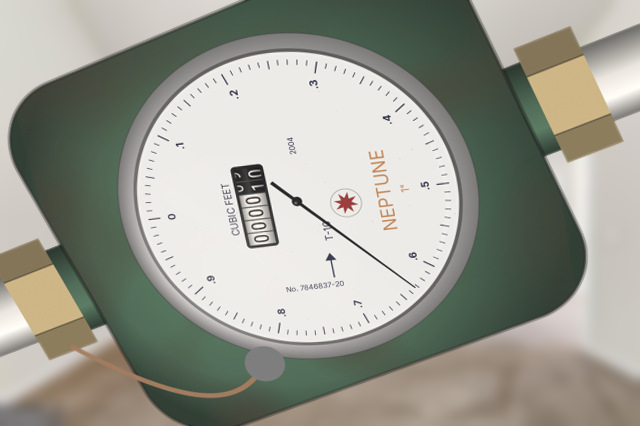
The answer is 9.63 ft³
